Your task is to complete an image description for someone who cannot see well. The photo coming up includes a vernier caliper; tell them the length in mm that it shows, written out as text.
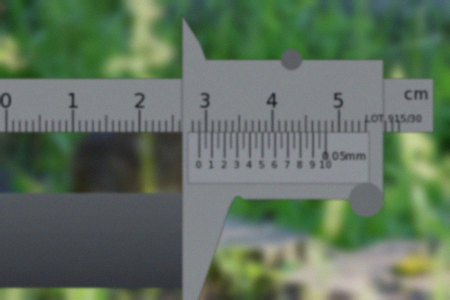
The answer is 29.0 mm
